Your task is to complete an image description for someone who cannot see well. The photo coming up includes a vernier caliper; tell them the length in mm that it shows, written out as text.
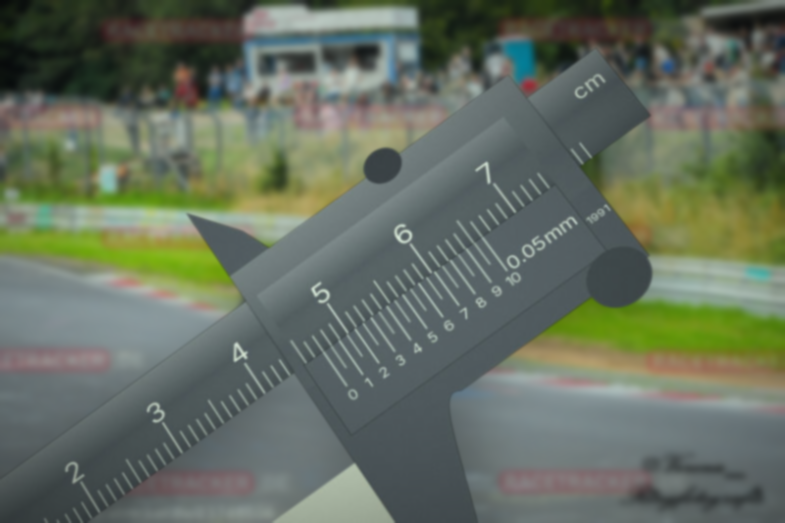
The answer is 47.0 mm
